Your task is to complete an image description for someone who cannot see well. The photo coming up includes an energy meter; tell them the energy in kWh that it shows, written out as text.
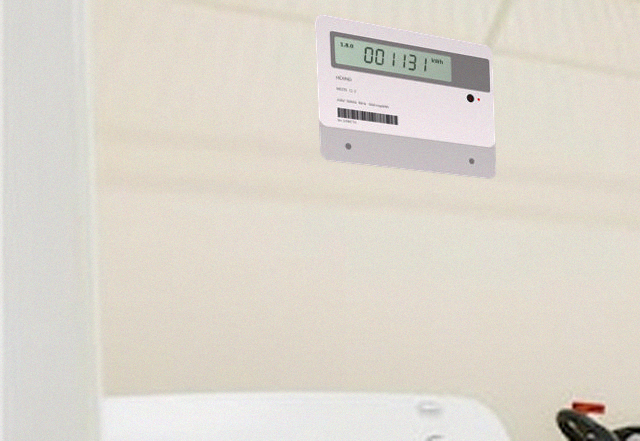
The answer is 1131 kWh
